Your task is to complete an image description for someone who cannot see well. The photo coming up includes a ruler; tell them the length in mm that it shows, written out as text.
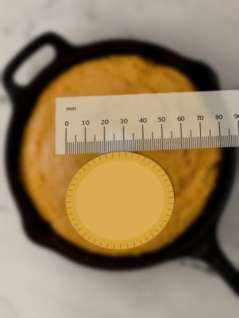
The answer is 55 mm
